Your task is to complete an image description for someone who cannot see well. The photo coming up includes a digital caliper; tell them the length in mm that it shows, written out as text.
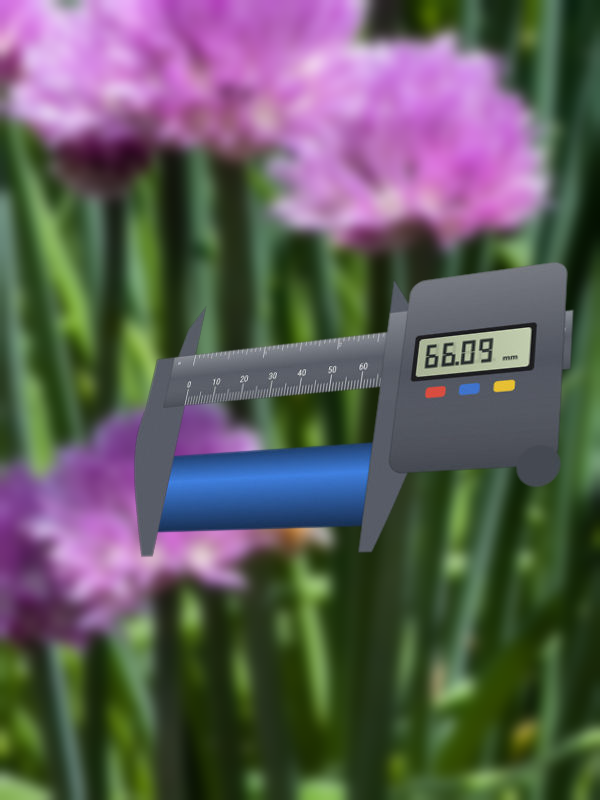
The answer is 66.09 mm
